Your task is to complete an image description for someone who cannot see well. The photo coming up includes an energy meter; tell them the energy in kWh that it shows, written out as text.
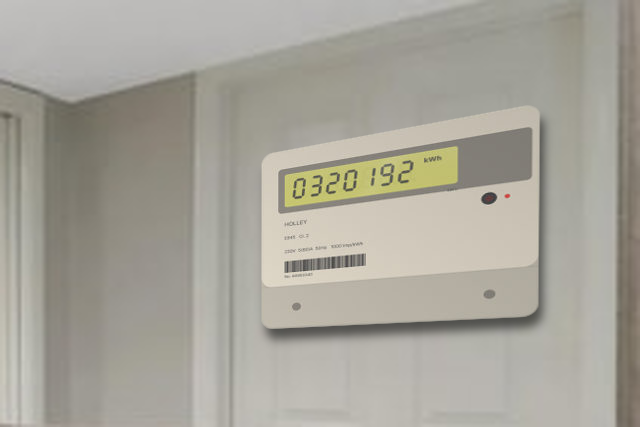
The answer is 320192 kWh
